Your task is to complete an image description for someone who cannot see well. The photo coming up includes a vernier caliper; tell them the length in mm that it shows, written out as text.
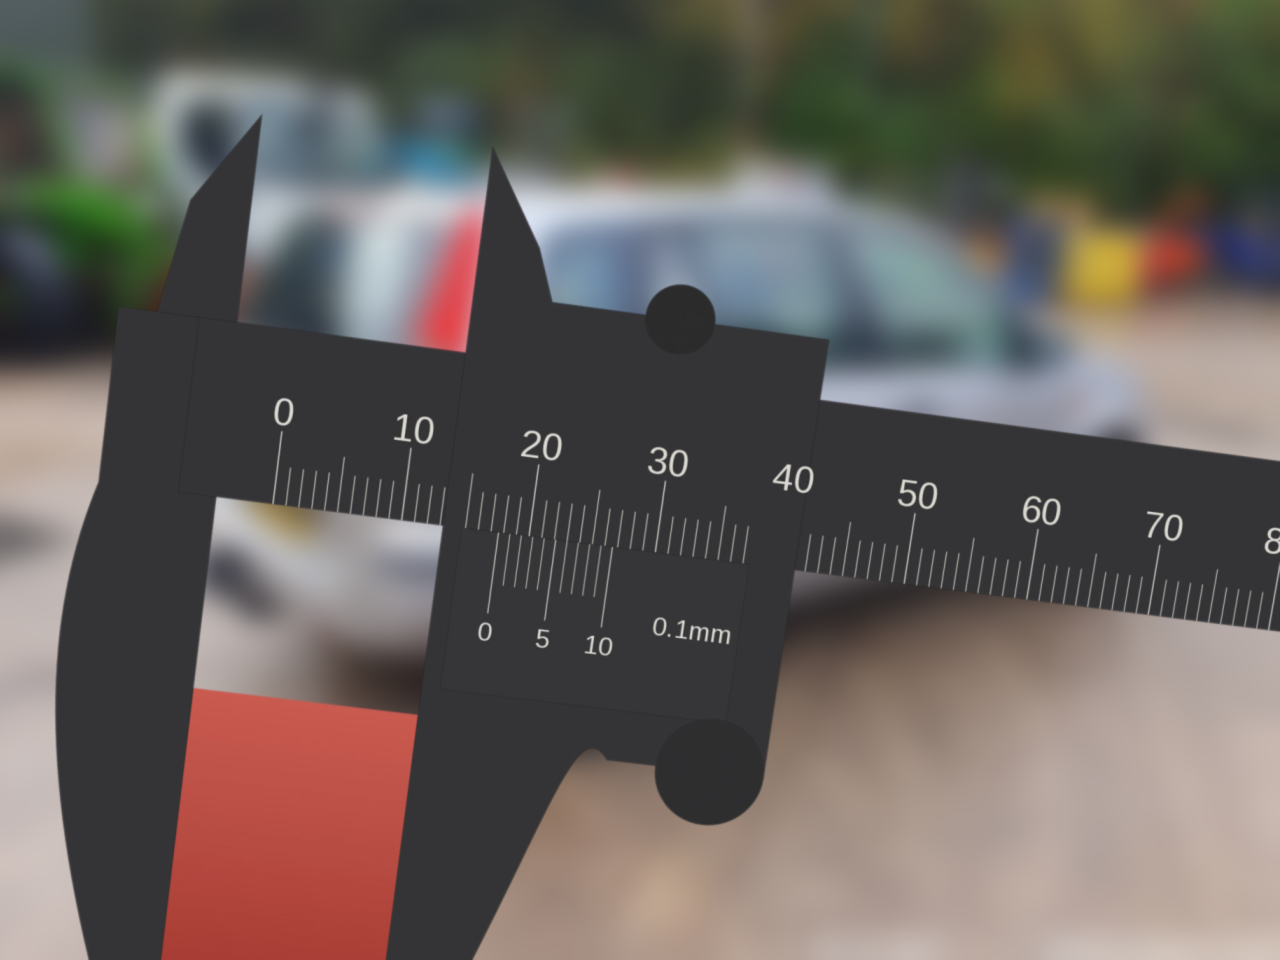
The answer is 17.6 mm
